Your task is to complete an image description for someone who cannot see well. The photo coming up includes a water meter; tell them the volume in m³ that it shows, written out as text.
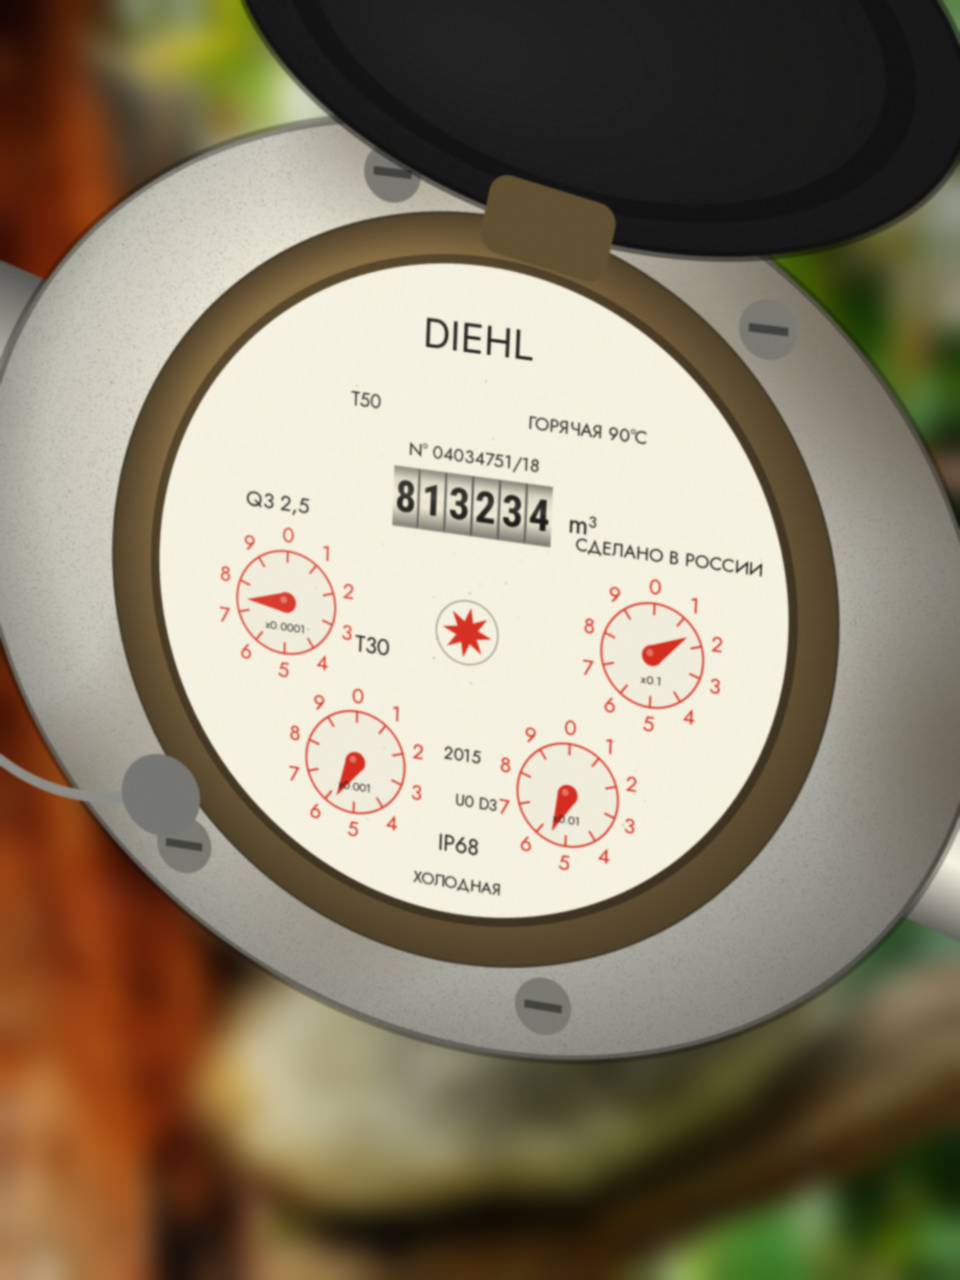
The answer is 813234.1557 m³
